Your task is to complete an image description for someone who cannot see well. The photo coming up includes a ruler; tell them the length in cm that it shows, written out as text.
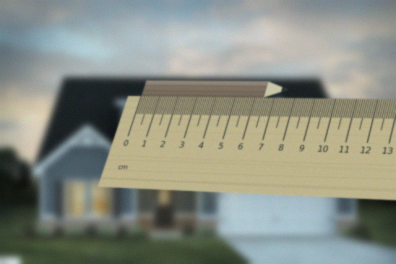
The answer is 7.5 cm
